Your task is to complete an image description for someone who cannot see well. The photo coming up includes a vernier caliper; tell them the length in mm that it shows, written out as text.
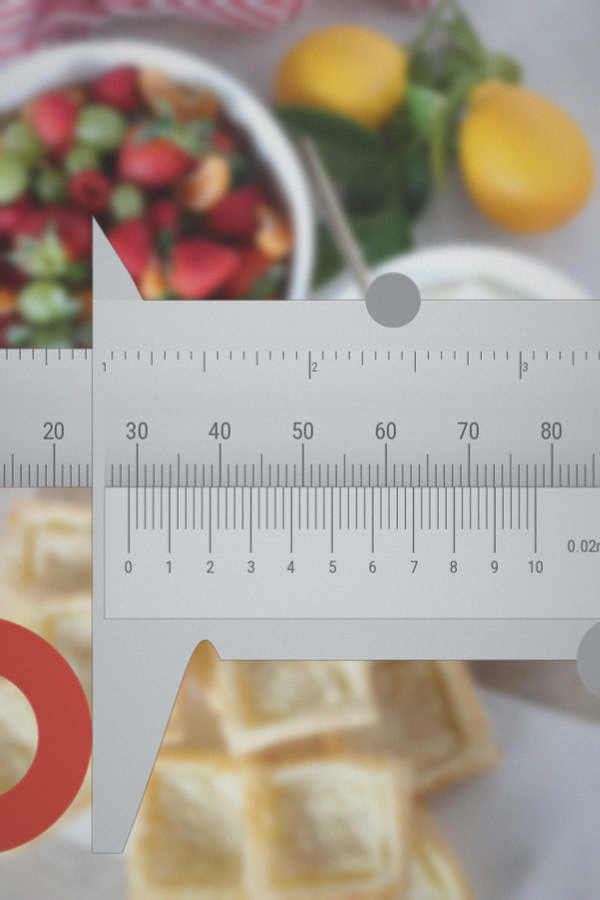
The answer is 29.0 mm
